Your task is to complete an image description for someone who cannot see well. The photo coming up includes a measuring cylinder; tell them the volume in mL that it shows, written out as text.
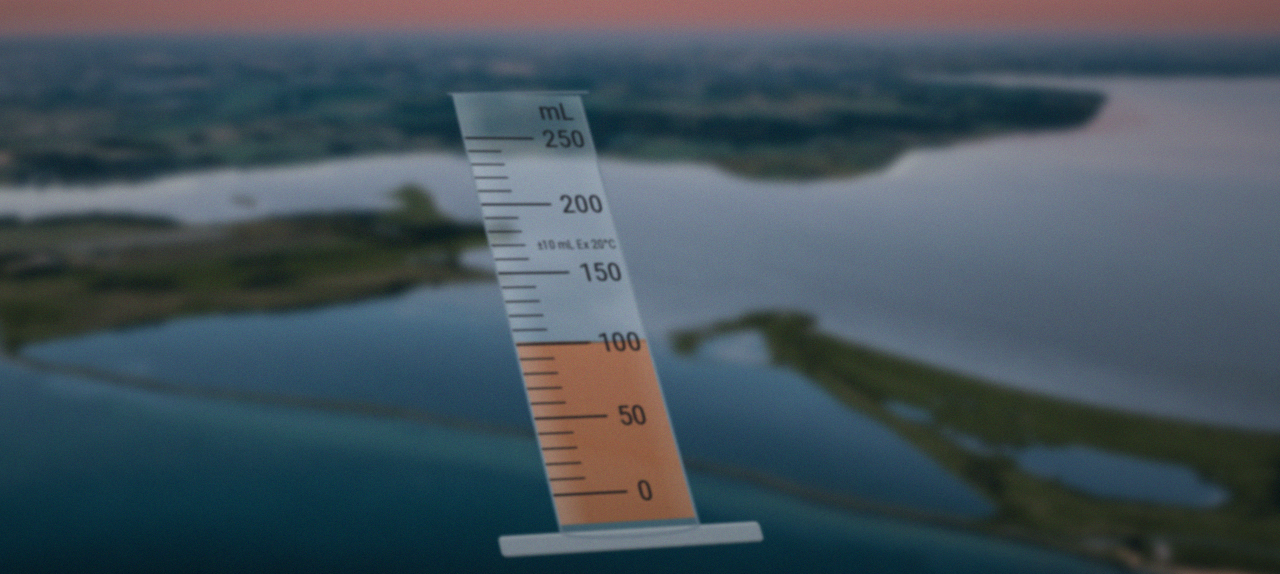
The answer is 100 mL
